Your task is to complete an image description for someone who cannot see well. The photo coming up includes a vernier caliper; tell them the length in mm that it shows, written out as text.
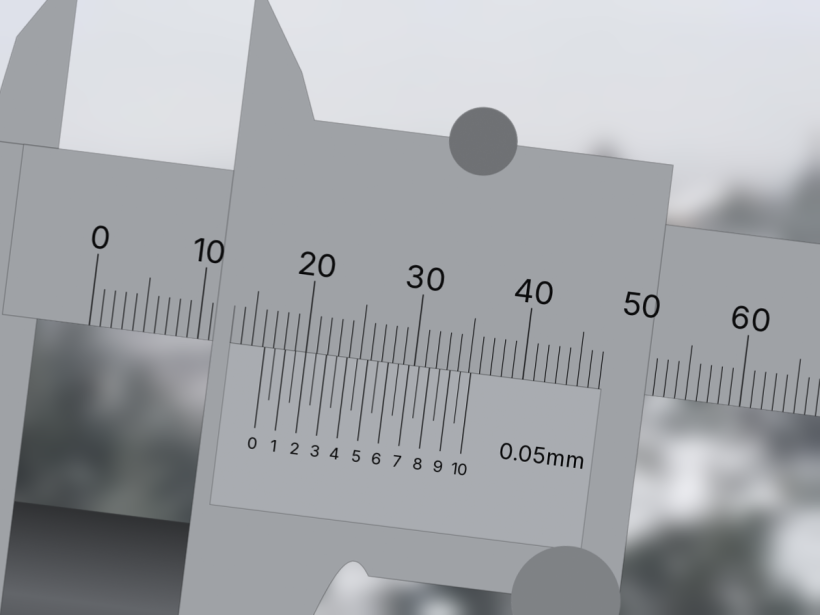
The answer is 16.2 mm
